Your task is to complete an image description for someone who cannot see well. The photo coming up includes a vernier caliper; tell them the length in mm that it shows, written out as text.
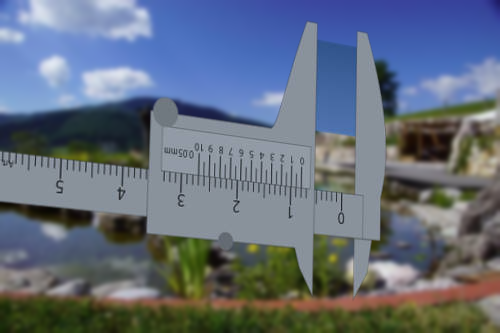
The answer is 8.0 mm
